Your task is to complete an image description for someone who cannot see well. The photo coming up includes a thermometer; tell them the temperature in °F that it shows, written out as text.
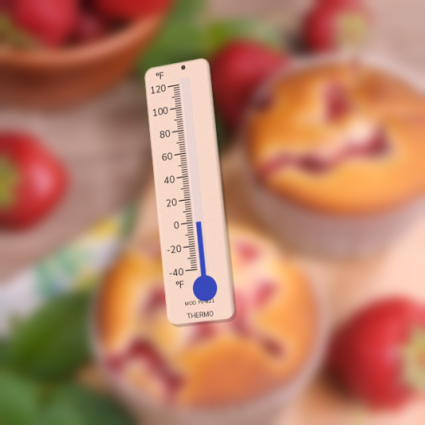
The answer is 0 °F
